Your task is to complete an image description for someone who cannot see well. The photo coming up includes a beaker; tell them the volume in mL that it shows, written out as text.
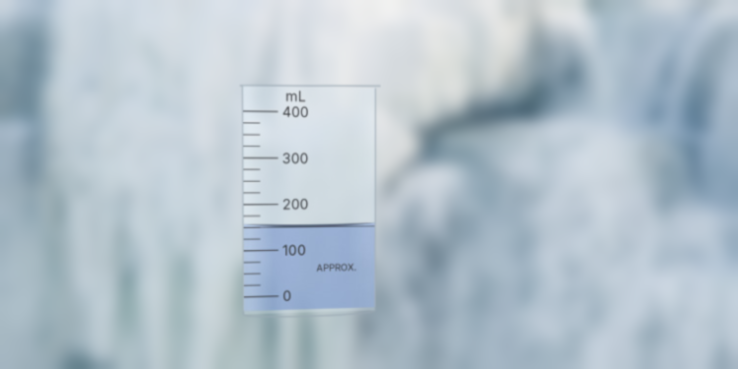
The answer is 150 mL
